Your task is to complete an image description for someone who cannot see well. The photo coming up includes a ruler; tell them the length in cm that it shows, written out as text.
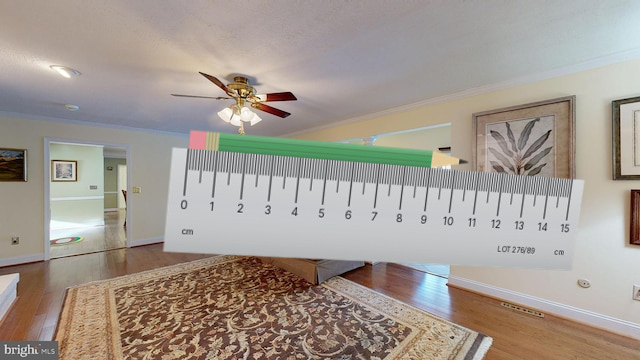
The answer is 10.5 cm
